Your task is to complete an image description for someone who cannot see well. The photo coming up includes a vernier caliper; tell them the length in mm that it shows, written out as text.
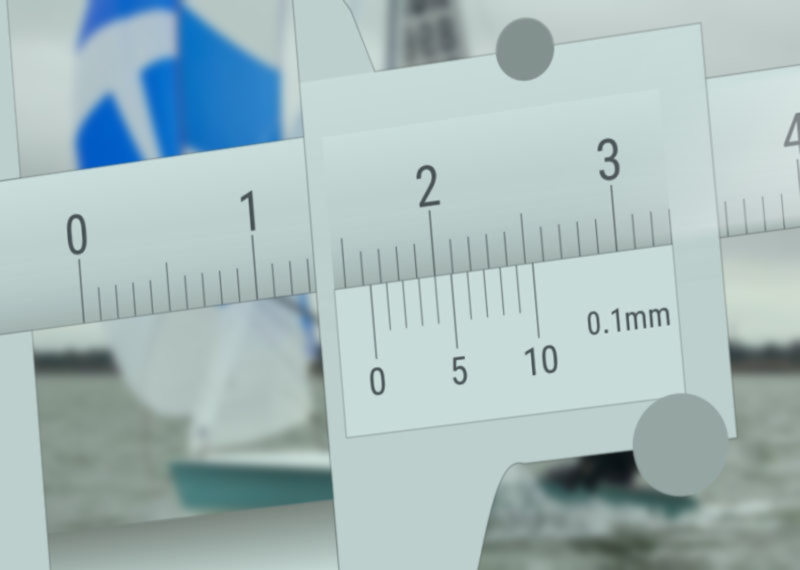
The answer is 16.4 mm
